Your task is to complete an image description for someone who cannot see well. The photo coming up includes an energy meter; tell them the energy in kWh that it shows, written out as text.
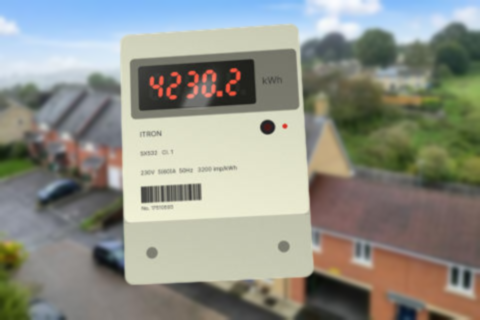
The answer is 4230.2 kWh
